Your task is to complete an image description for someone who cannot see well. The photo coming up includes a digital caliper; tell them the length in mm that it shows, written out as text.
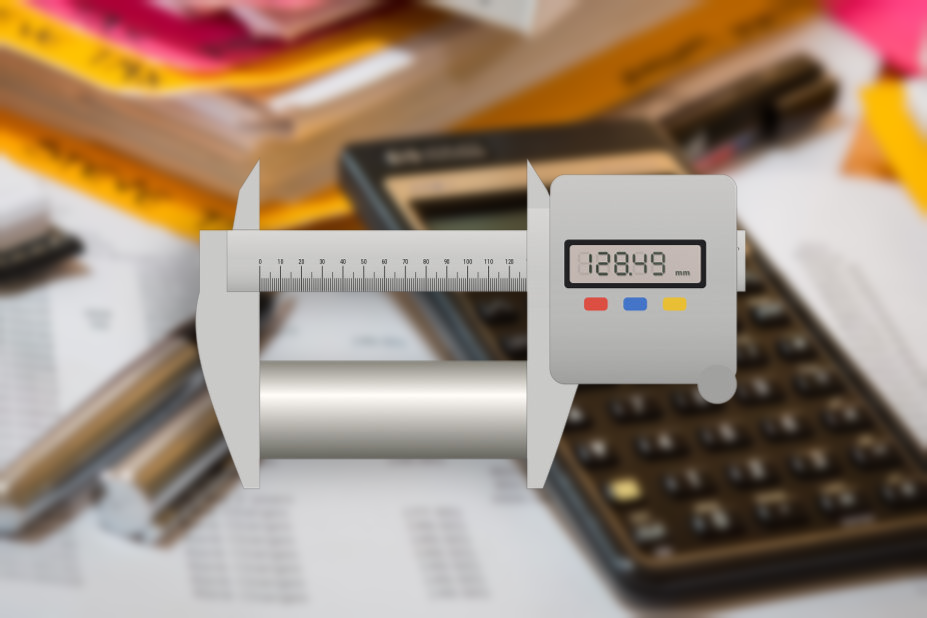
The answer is 128.49 mm
